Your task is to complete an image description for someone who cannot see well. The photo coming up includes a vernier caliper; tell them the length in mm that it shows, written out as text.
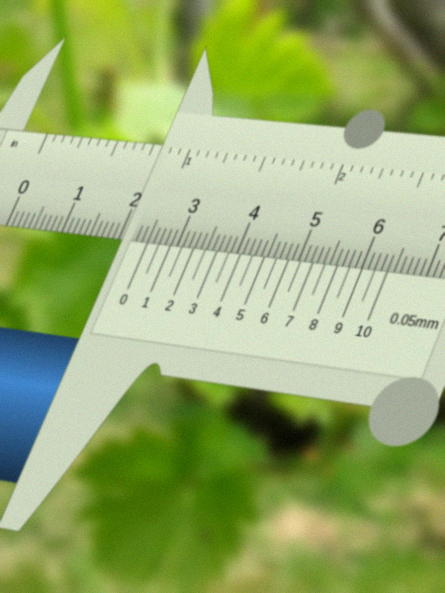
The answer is 25.0 mm
